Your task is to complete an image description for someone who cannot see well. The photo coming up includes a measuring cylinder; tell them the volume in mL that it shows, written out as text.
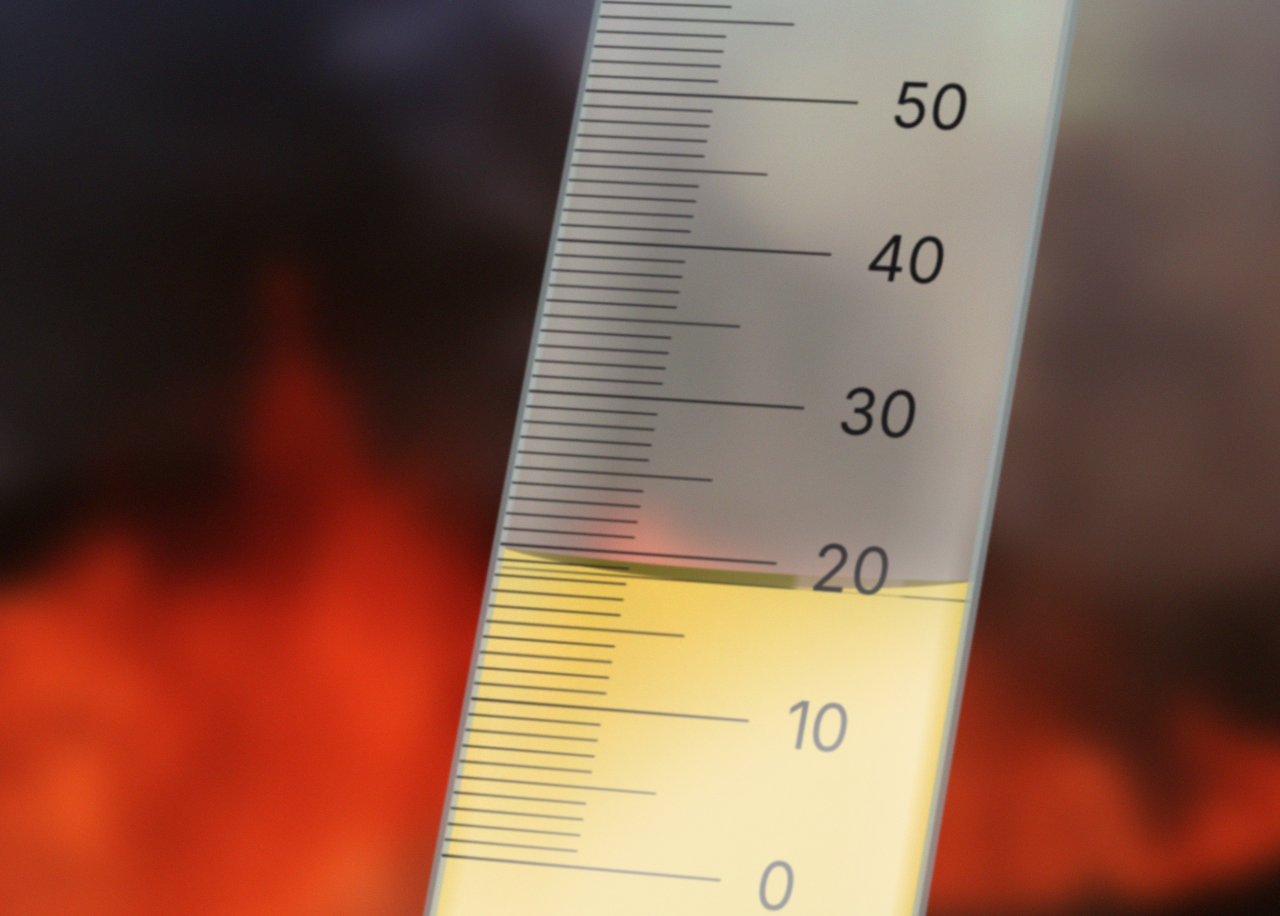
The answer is 18.5 mL
